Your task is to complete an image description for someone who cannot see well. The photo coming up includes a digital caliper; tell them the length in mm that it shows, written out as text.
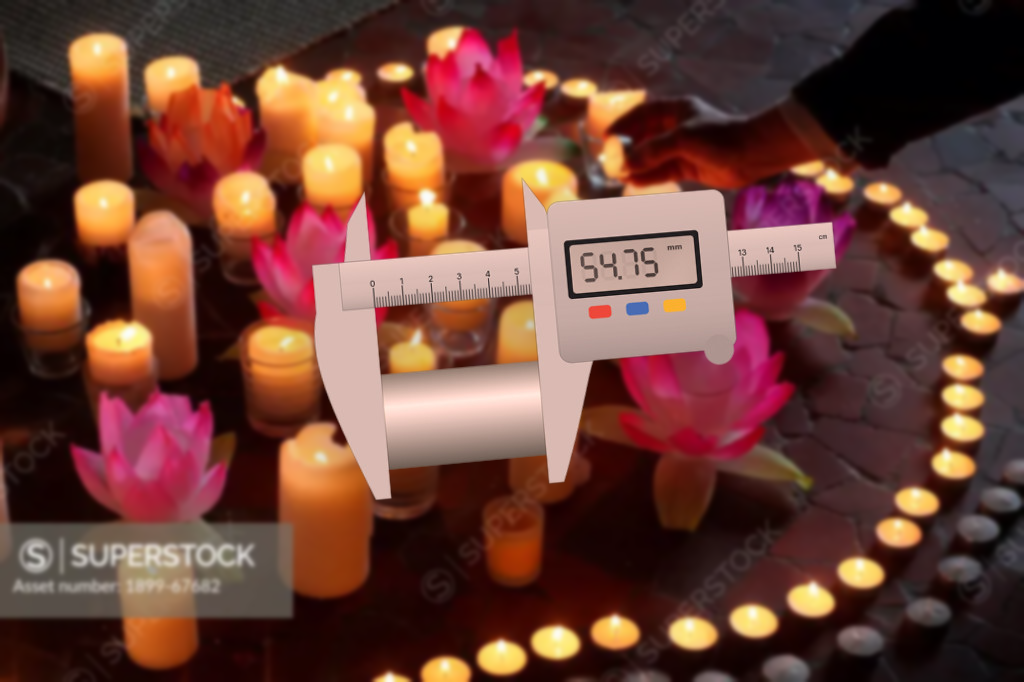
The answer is 54.75 mm
